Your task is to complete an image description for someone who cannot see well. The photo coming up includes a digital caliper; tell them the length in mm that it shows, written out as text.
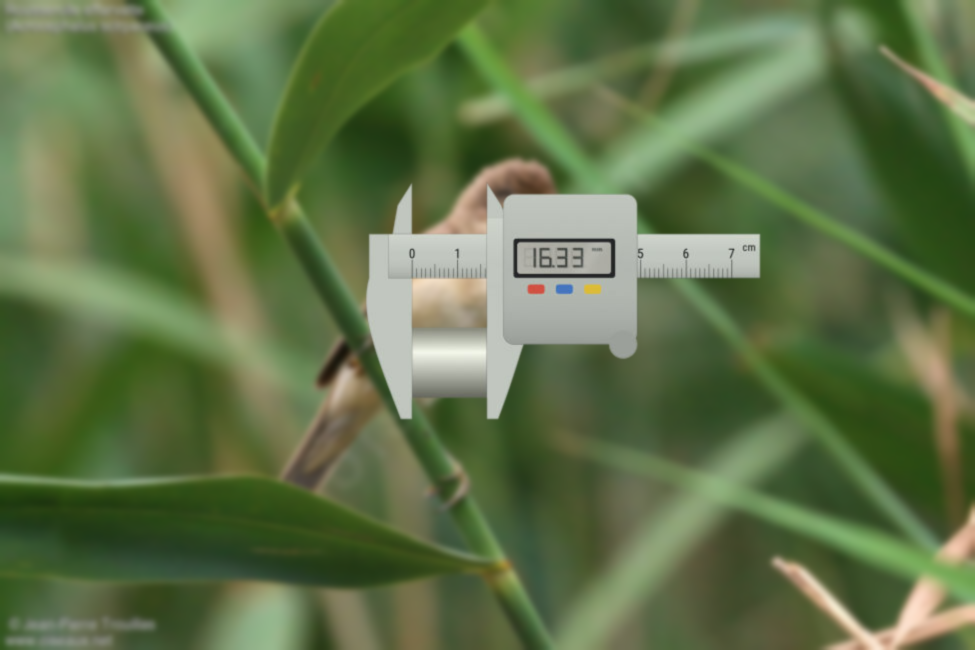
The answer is 16.33 mm
